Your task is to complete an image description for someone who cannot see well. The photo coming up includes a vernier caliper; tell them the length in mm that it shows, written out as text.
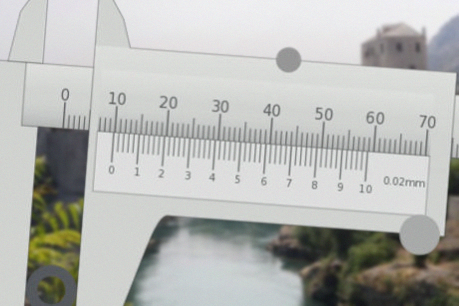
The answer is 9.8 mm
